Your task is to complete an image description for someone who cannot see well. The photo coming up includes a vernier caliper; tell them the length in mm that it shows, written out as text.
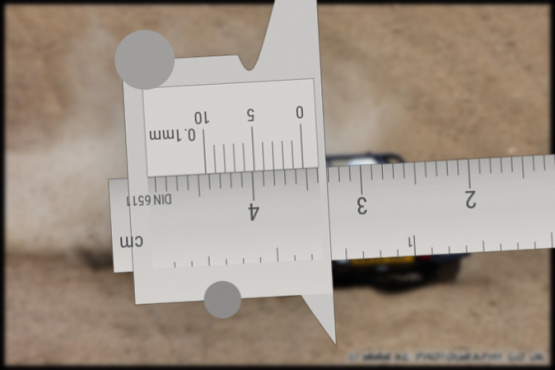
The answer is 35.3 mm
